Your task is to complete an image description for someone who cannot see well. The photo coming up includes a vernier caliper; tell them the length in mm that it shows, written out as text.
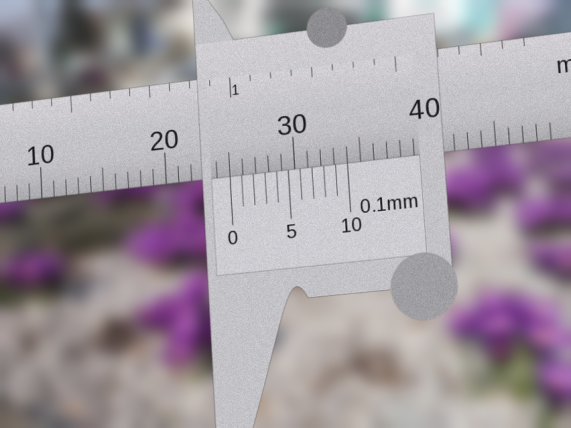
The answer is 25.0 mm
